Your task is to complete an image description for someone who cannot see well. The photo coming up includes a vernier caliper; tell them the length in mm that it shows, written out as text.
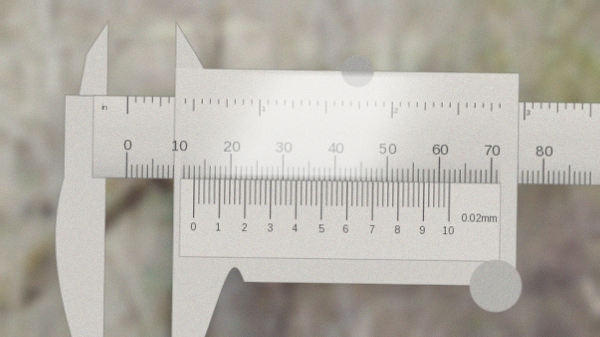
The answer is 13.0 mm
